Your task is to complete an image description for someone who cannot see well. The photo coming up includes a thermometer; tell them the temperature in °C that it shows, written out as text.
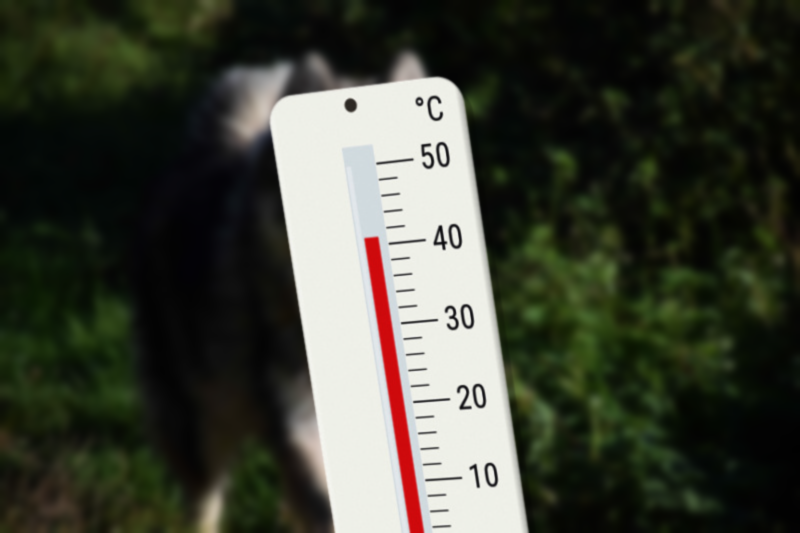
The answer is 41 °C
